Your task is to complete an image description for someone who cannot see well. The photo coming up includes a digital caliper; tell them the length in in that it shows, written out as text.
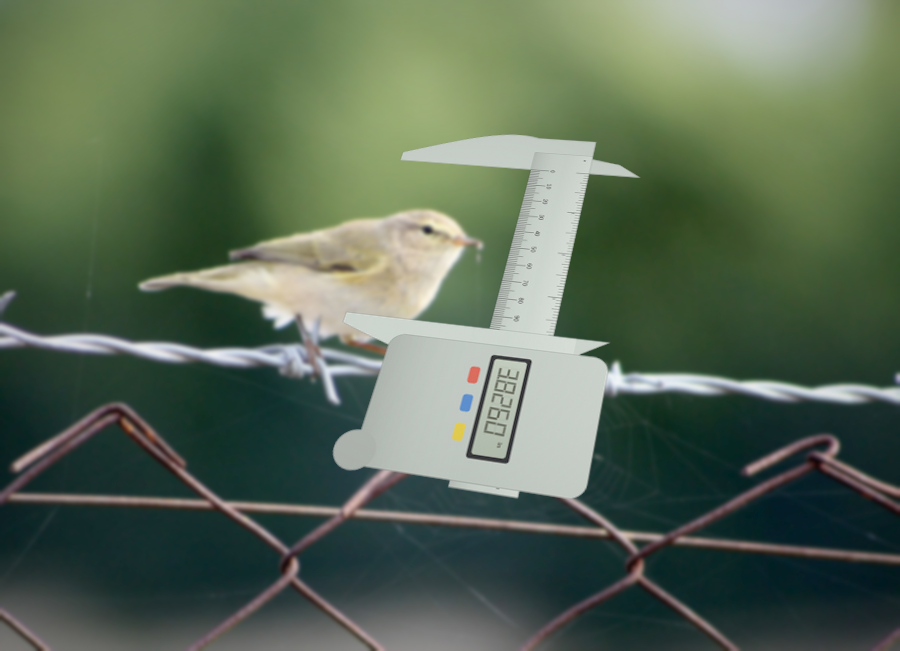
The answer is 3.8260 in
